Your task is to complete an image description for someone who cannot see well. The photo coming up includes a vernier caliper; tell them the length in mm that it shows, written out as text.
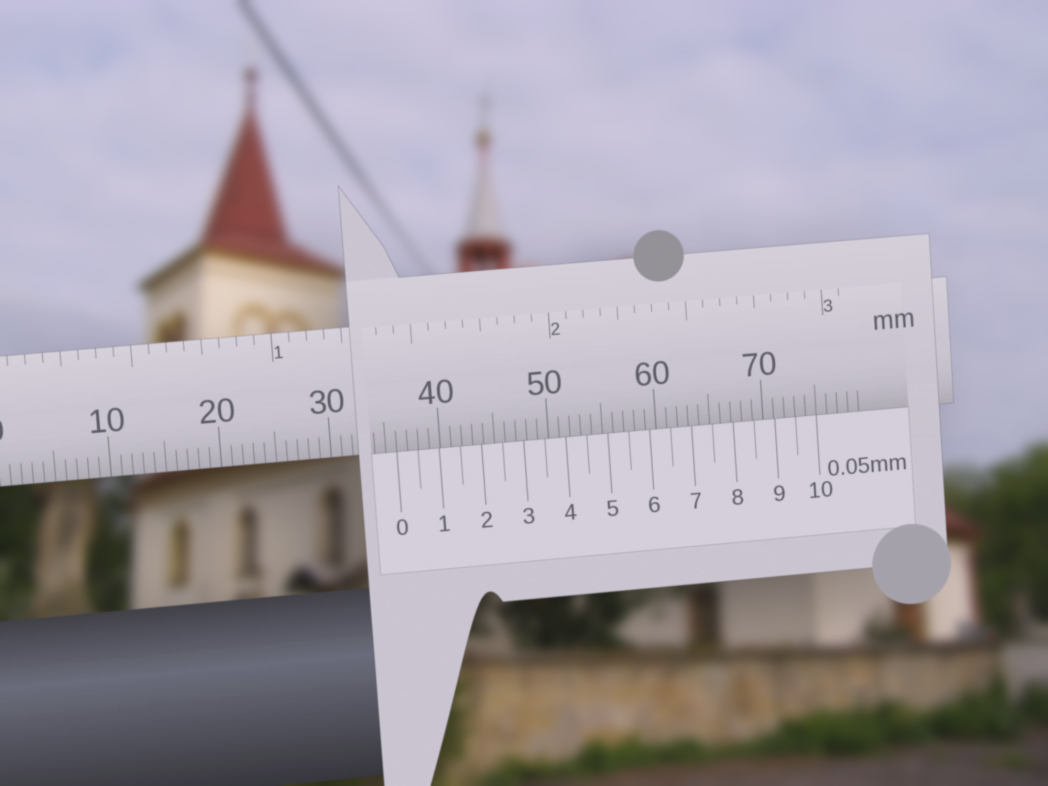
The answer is 36.0 mm
